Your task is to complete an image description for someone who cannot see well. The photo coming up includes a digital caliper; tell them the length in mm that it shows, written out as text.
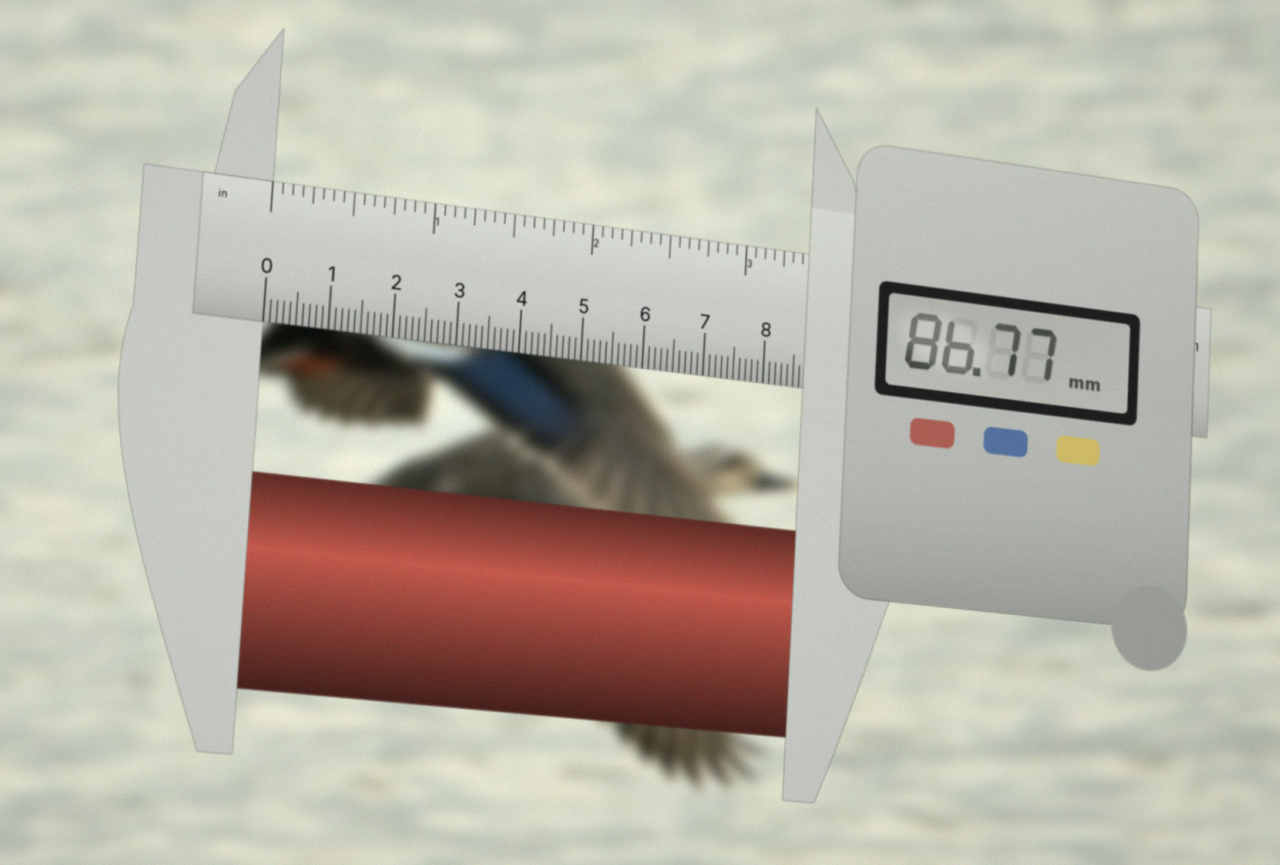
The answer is 86.77 mm
